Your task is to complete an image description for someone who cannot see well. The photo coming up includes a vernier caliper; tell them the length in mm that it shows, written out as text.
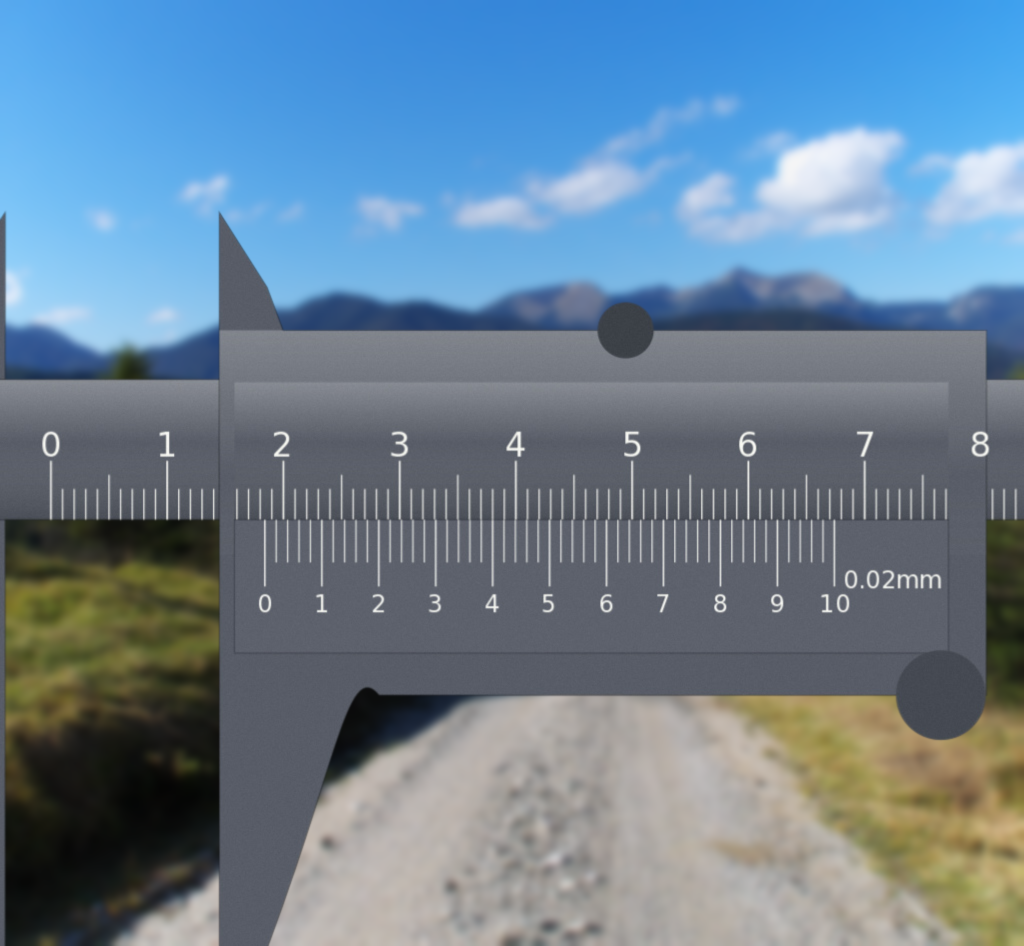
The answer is 18.4 mm
